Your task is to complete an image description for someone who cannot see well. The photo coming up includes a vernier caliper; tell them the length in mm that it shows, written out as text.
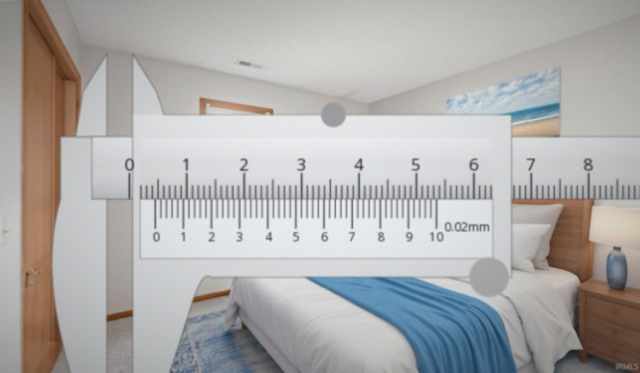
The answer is 4.5 mm
